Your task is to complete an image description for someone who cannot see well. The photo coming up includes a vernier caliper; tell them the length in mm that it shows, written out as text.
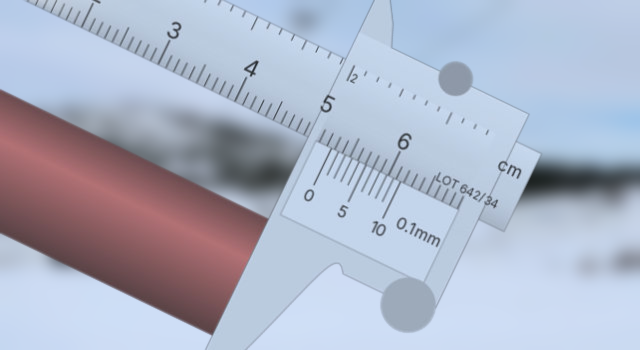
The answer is 52.6 mm
